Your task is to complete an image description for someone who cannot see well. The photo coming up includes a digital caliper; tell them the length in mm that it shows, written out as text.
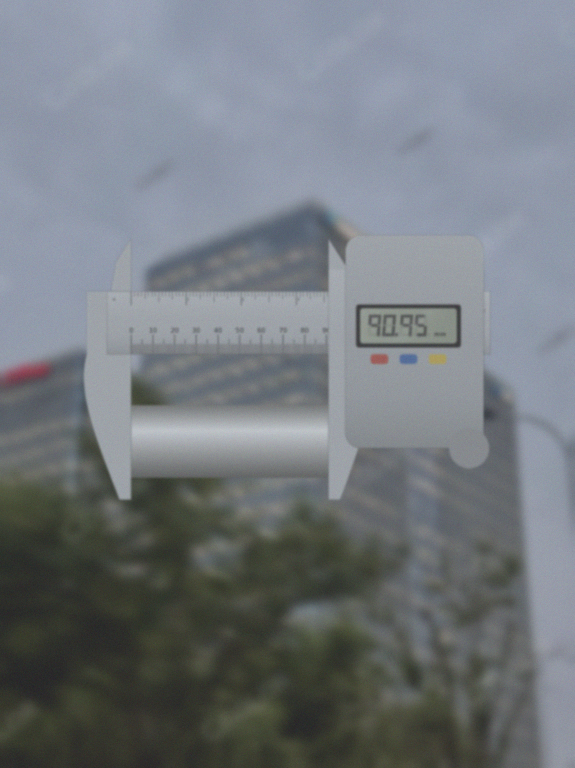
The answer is 90.95 mm
